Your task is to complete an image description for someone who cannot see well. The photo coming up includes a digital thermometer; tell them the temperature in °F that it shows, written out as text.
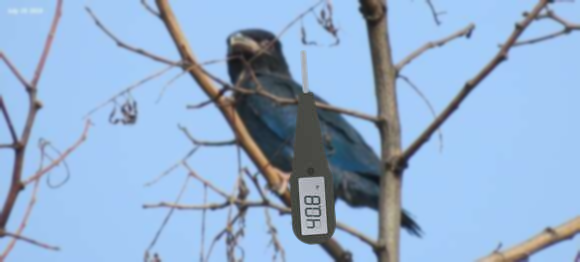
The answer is 40.8 °F
